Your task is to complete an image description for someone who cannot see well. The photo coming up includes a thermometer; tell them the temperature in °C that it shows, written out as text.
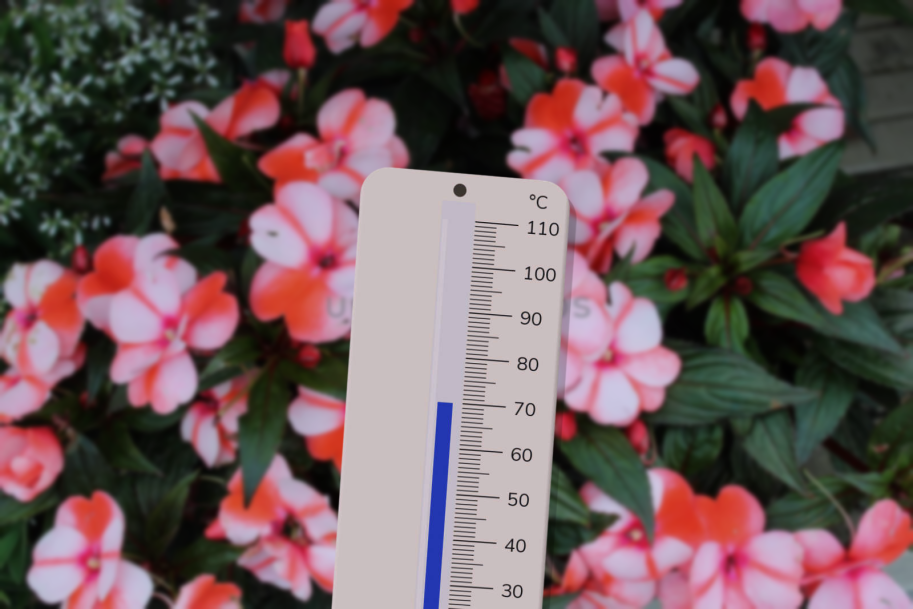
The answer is 70 °C
